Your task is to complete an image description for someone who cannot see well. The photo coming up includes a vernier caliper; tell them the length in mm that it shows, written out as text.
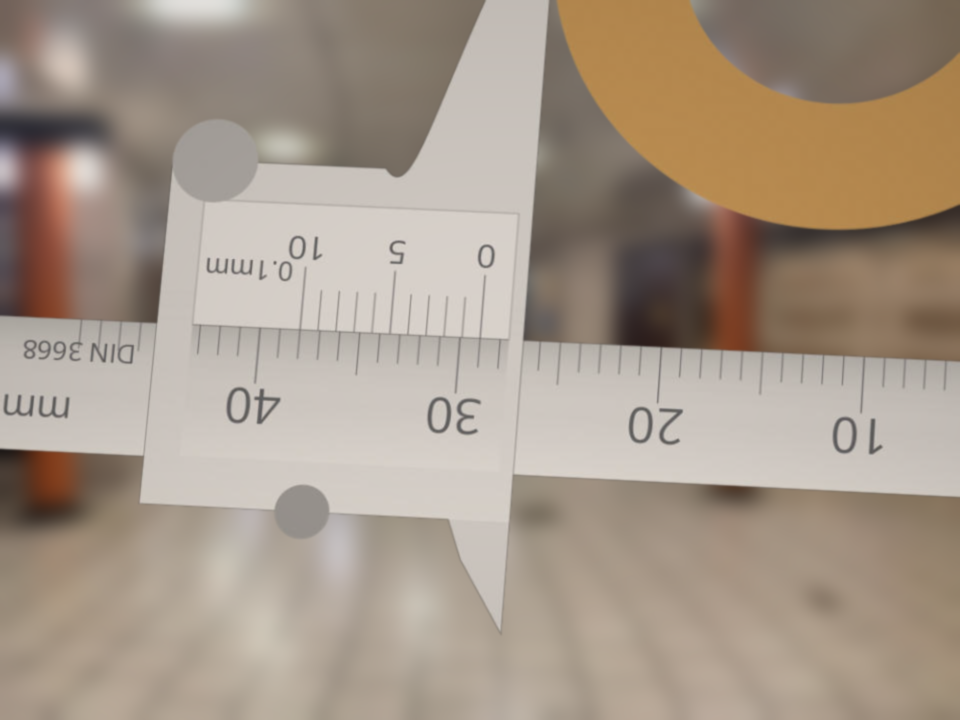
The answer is 29.0 mm
